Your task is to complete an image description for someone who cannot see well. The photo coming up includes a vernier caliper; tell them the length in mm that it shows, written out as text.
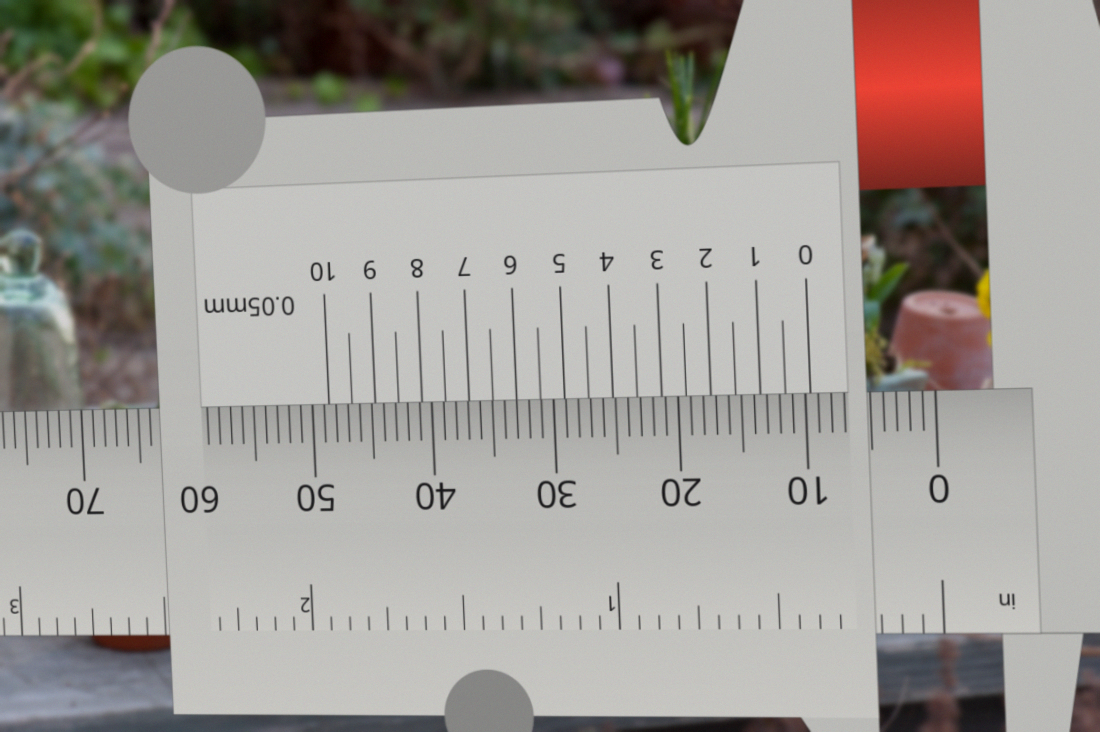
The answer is 9.6 mm
